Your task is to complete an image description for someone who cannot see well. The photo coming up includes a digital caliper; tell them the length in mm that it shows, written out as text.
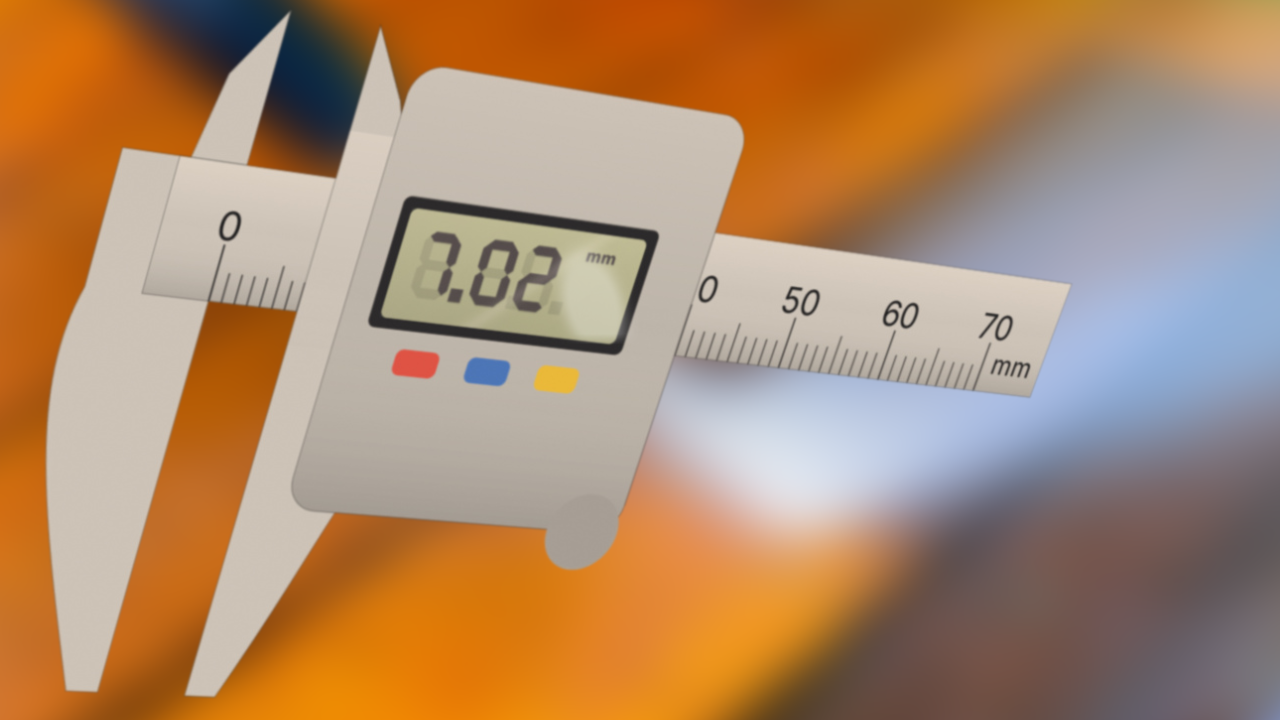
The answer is 7.02 mm
